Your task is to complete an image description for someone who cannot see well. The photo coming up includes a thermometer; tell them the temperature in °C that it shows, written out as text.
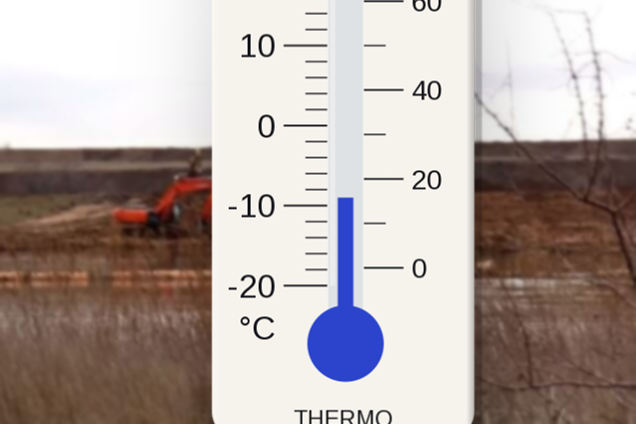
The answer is -9 °C
